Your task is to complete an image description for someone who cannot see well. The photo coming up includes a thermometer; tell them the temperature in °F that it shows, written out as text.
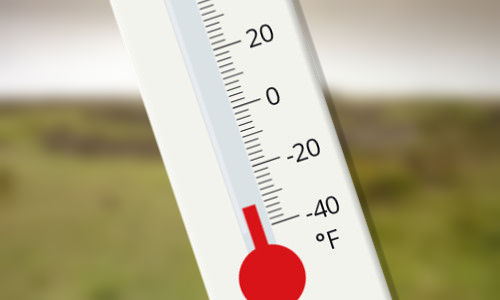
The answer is -32 °F
